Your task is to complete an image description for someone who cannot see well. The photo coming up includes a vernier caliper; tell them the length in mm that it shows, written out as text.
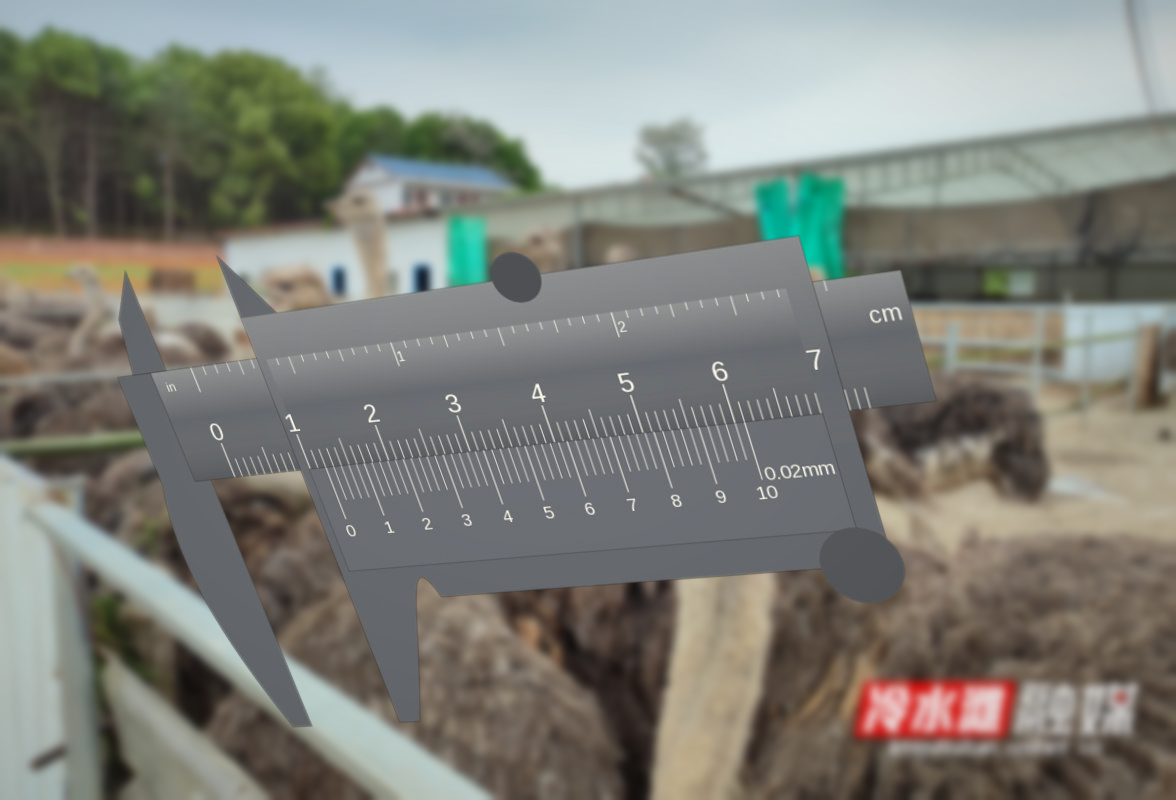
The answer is 12.0 mm
